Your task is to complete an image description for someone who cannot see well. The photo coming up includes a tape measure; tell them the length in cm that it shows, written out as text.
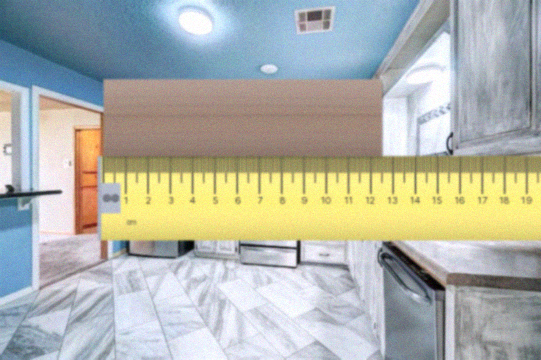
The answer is 12.5 cm
